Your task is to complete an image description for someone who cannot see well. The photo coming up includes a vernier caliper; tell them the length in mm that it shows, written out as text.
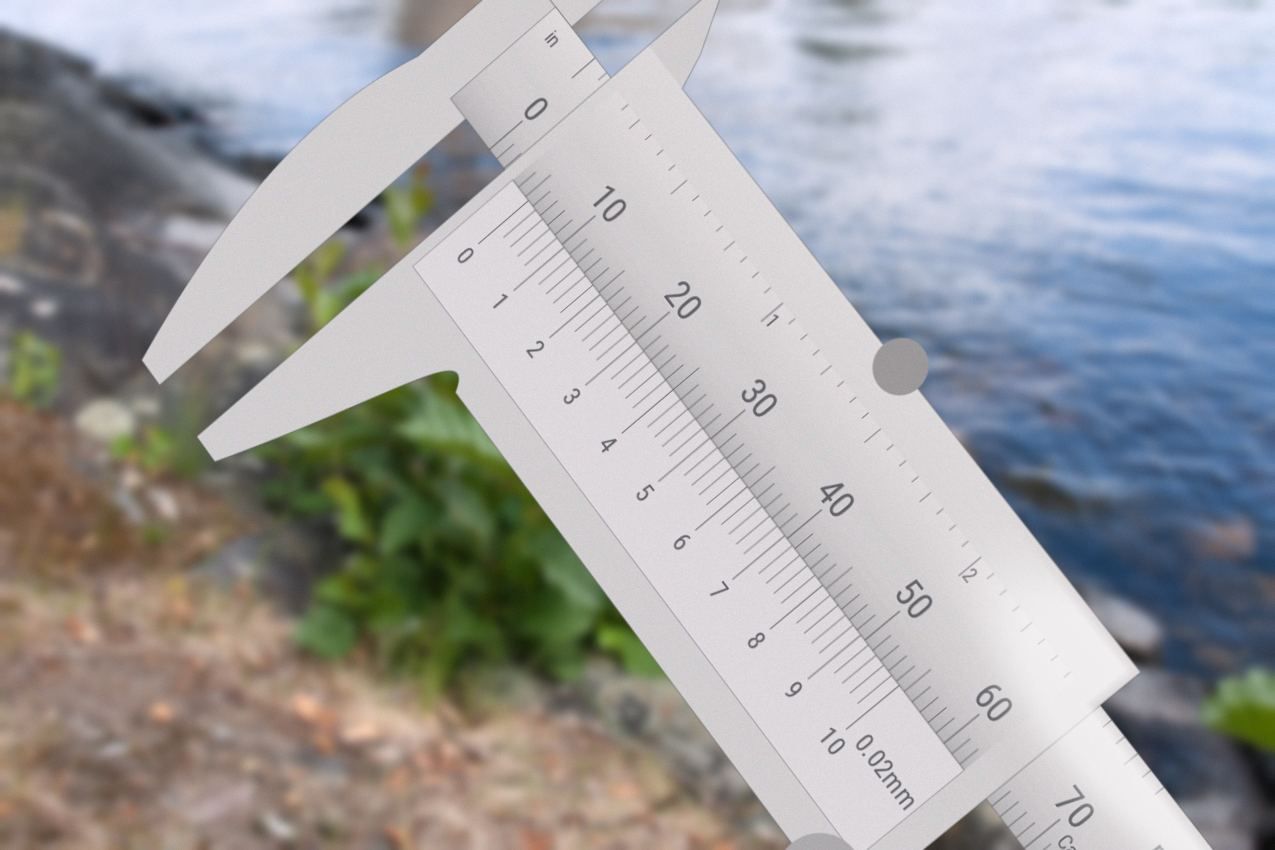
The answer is 5.4 mm
